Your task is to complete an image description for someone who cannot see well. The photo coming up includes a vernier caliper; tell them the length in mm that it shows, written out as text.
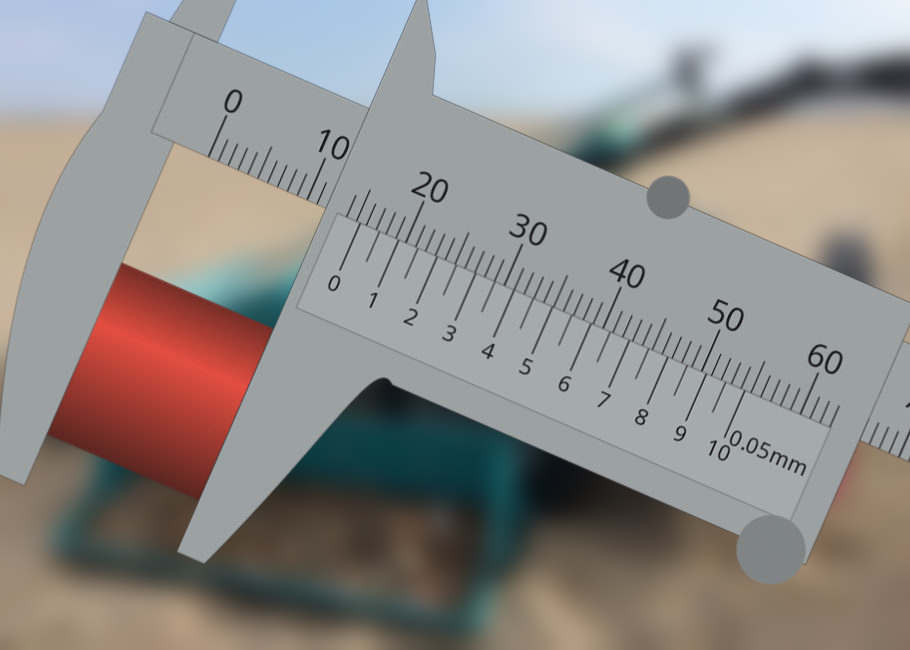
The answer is 15.4 mm
